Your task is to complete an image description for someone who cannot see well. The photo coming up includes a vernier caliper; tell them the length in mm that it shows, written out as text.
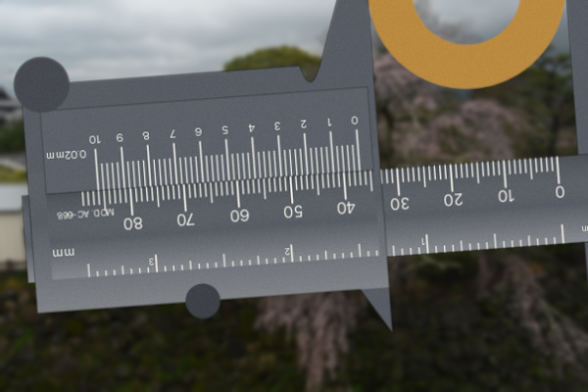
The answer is 37.0 mm
